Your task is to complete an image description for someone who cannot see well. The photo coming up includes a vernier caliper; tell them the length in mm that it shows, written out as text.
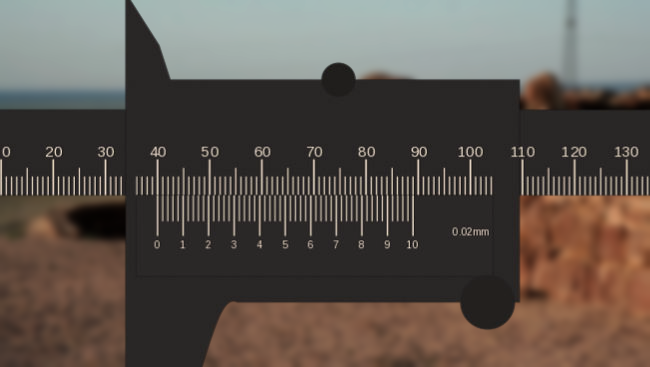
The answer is 40.0 mm
